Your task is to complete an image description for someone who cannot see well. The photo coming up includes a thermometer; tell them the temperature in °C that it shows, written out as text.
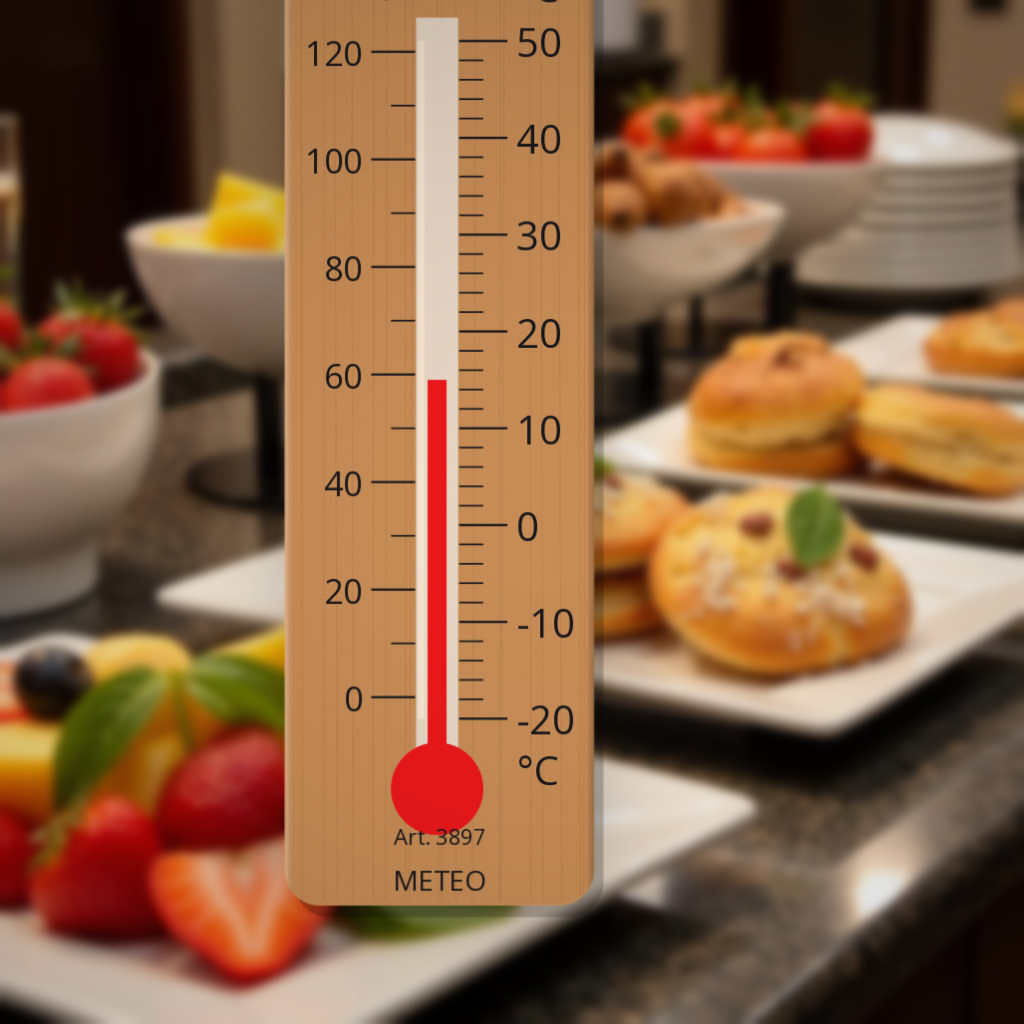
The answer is 15 °C
